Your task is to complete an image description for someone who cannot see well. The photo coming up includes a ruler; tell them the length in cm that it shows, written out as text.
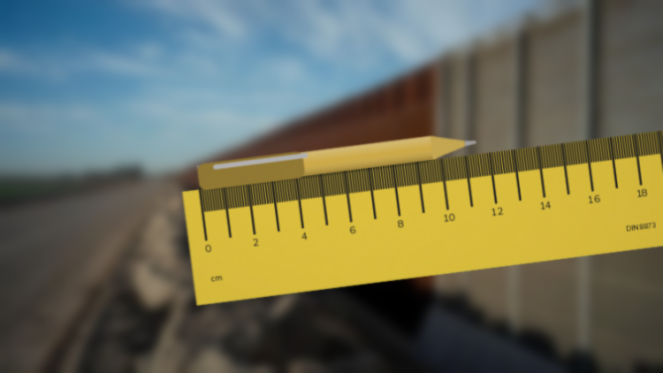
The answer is 11.5 cm
